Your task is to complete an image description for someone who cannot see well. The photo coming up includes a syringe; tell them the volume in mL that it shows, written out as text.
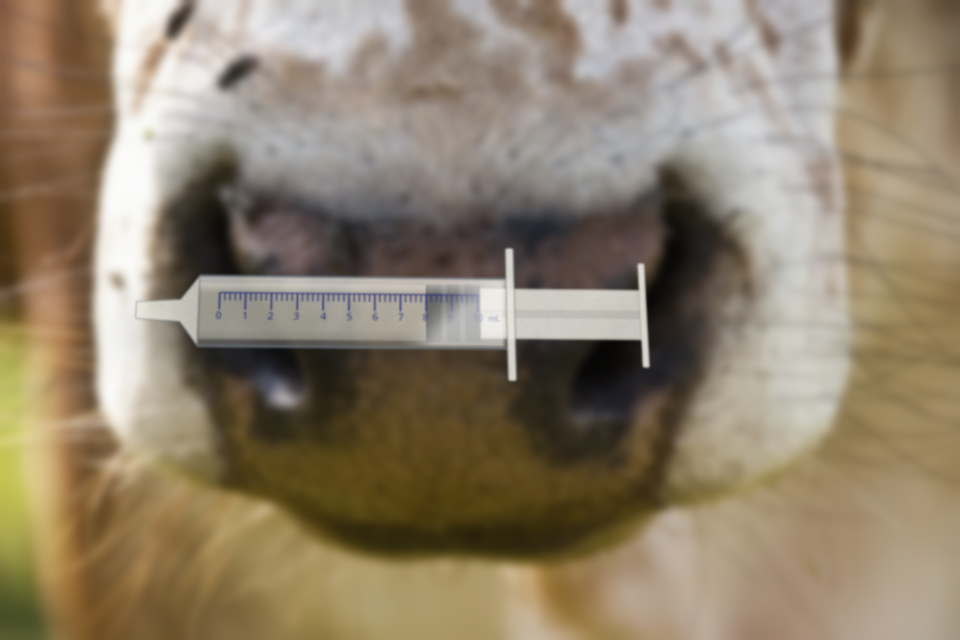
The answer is 8 mL
